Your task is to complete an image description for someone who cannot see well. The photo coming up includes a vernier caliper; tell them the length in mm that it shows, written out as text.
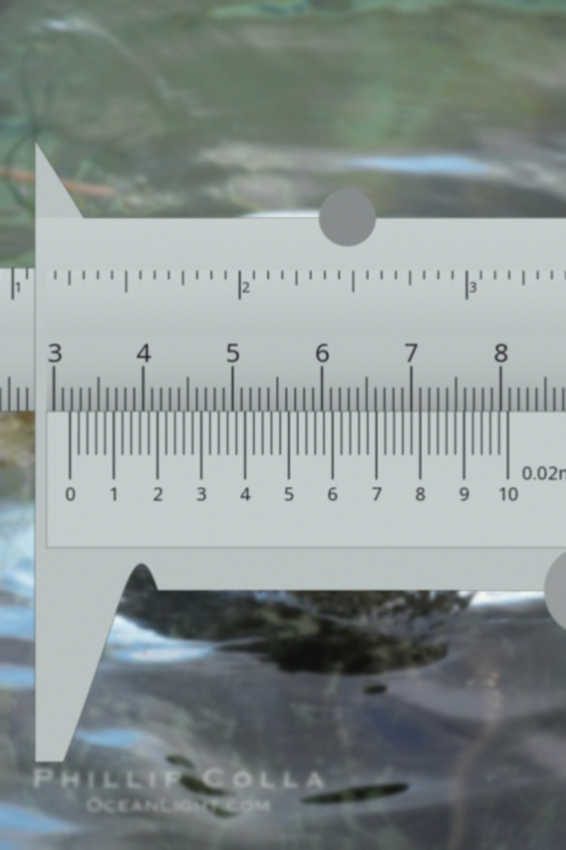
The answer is 31.8 mm
